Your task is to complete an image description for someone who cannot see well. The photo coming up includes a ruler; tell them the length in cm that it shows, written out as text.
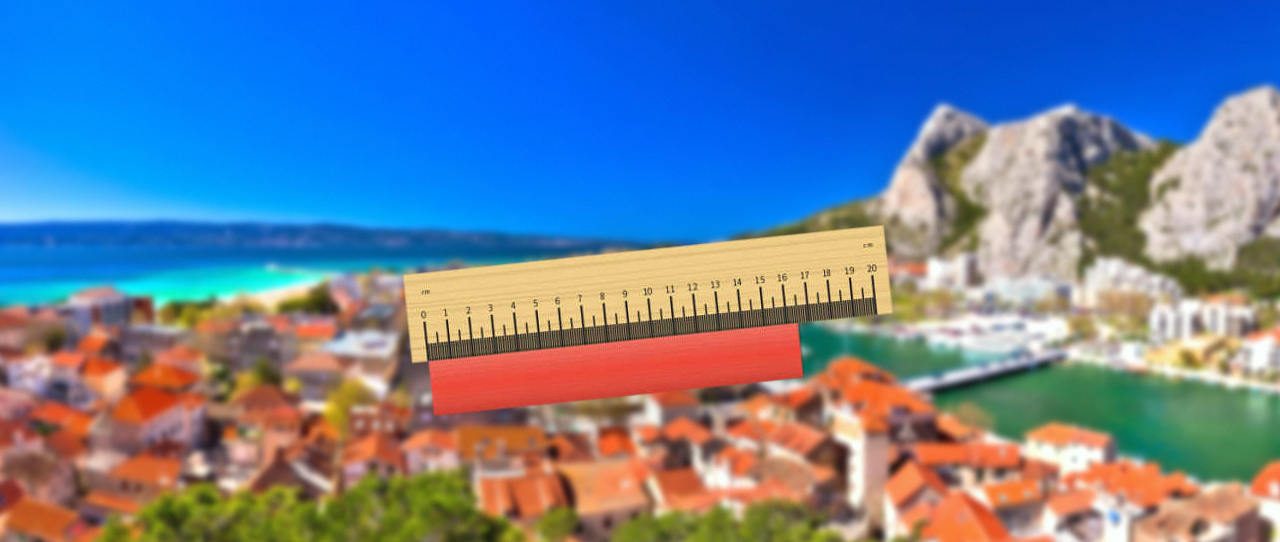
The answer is 16.5 cm
